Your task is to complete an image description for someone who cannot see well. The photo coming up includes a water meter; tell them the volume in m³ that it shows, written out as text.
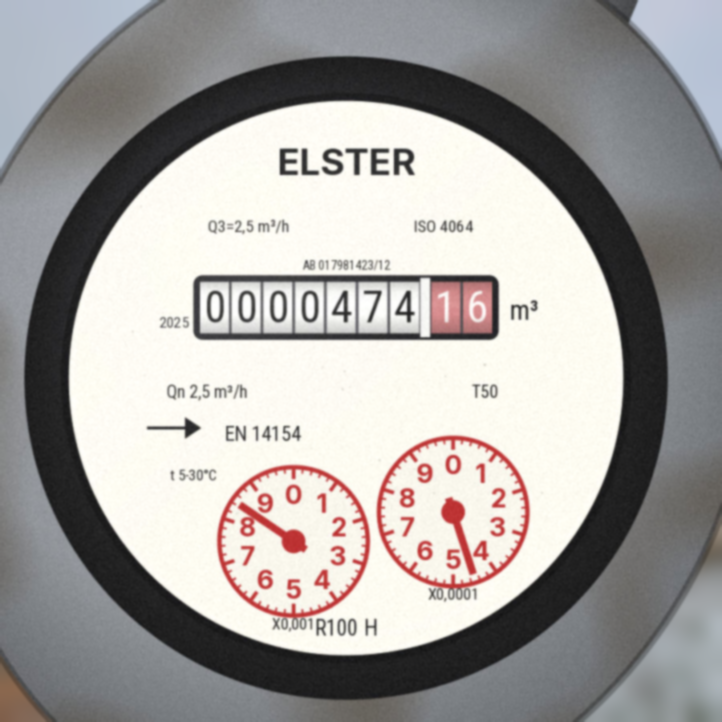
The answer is 474.1684 m³
